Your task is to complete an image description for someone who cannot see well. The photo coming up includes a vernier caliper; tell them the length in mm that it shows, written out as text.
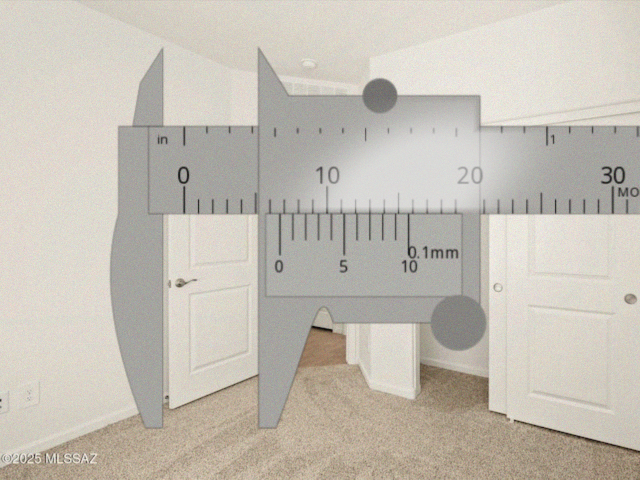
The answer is 6.7 mm
